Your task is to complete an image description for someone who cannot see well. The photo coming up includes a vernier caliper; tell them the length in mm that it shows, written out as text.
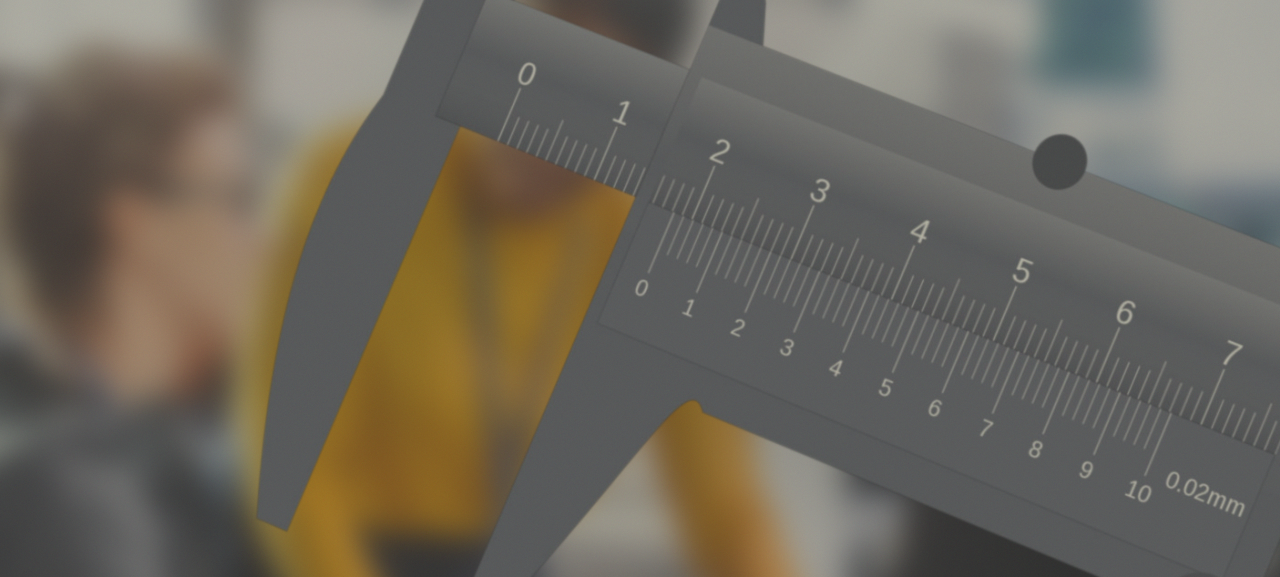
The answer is 18.2 mm
